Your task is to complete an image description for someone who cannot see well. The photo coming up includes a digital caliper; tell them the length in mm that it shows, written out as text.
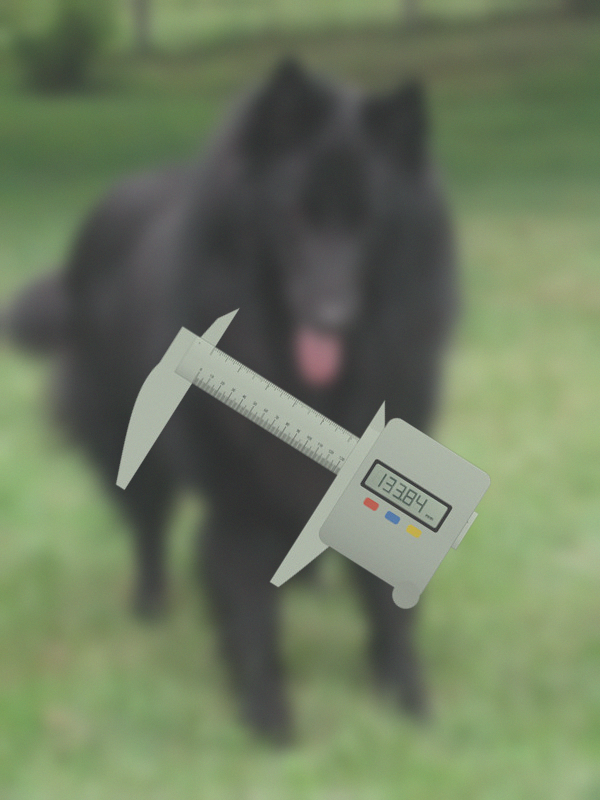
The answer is 133.84 mm
